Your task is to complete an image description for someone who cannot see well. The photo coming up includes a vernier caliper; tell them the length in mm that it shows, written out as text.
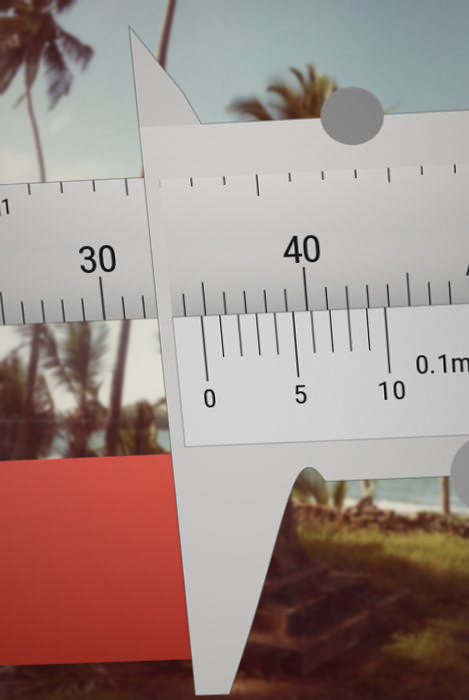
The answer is 34.8 mm
